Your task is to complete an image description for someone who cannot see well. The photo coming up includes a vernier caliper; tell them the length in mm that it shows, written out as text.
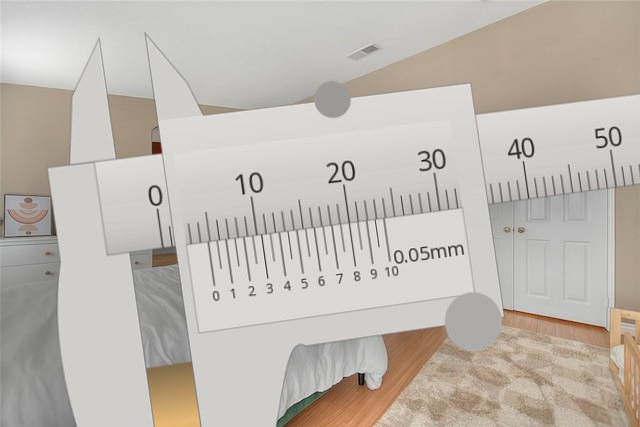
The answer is 4.8 mm
